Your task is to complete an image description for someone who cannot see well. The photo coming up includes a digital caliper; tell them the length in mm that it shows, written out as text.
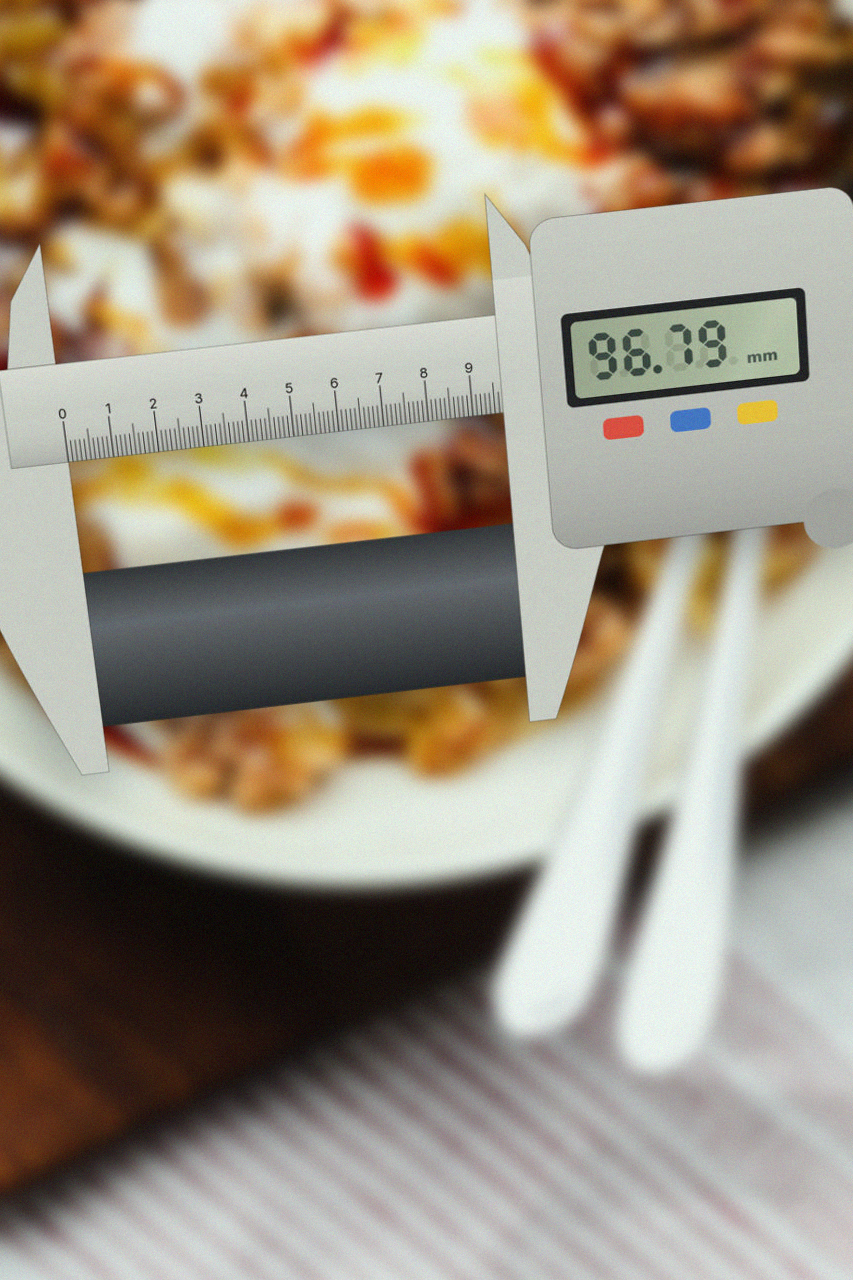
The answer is 96.79 mm
